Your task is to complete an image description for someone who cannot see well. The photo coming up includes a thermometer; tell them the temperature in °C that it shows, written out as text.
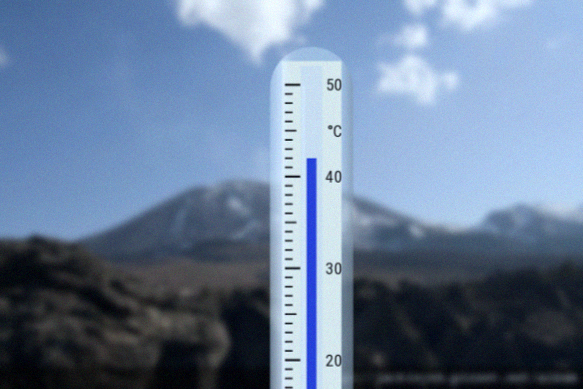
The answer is 42 °C
